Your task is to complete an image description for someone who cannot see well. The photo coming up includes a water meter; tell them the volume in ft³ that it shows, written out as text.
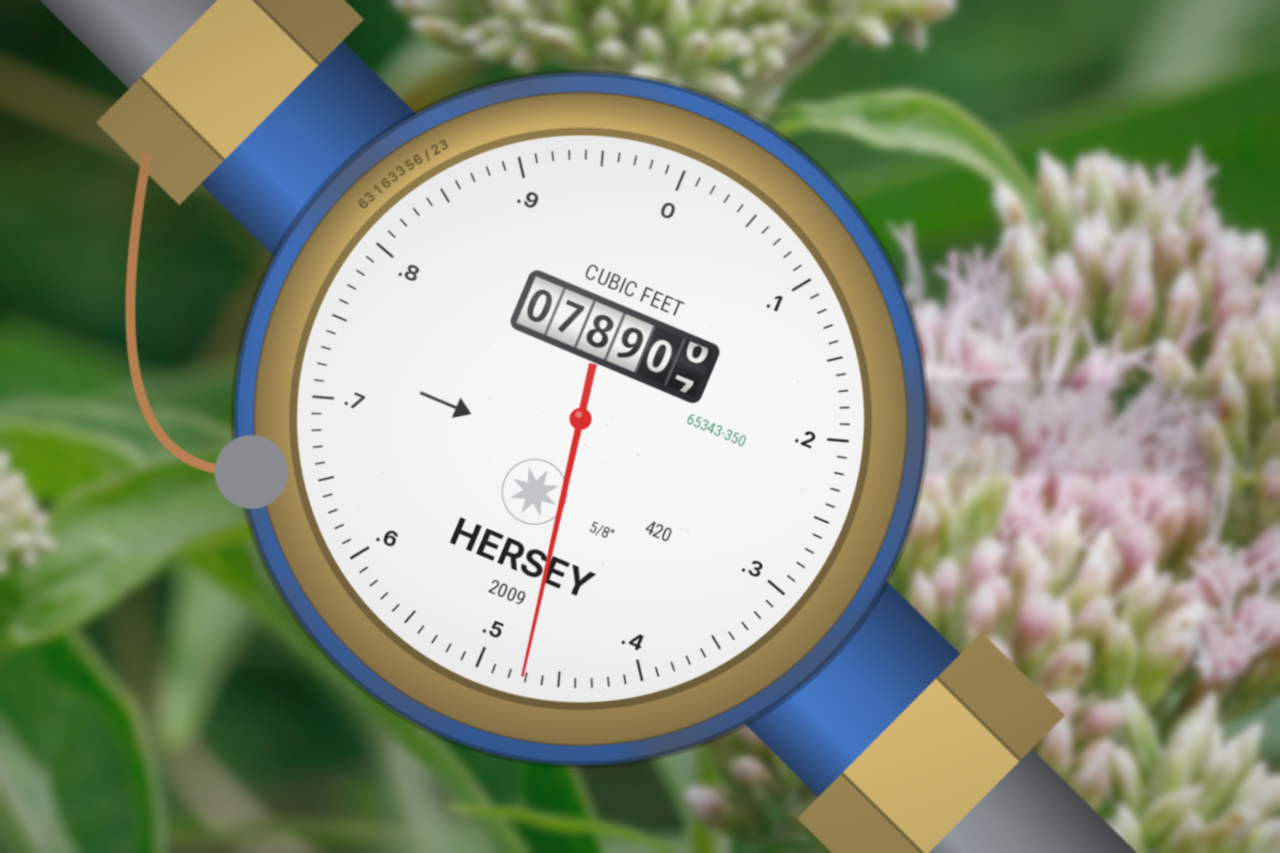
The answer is 78906.47 ft³
